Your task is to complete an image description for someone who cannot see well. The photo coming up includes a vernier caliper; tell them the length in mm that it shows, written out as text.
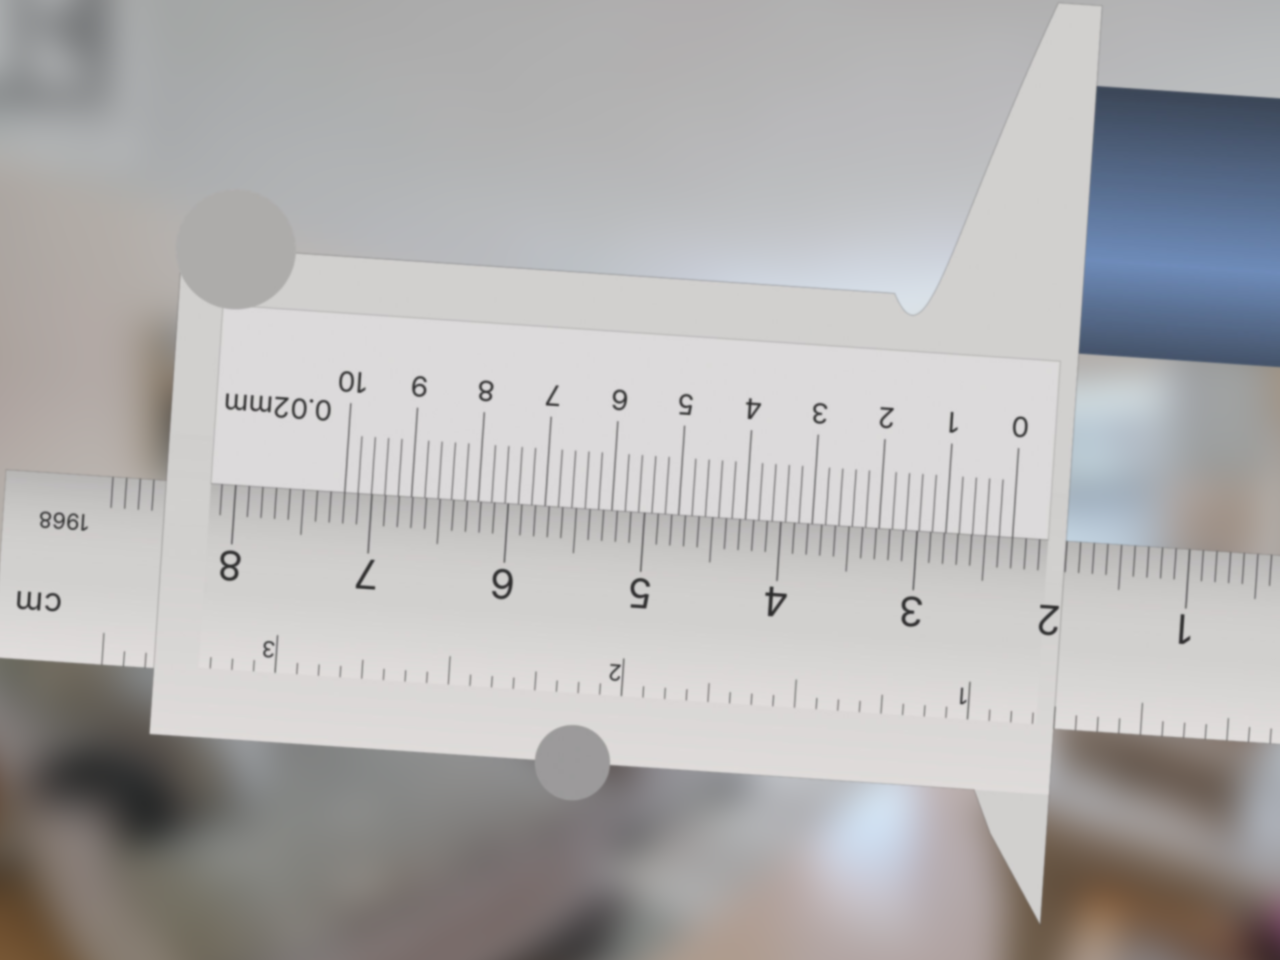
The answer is 23.0 mm
